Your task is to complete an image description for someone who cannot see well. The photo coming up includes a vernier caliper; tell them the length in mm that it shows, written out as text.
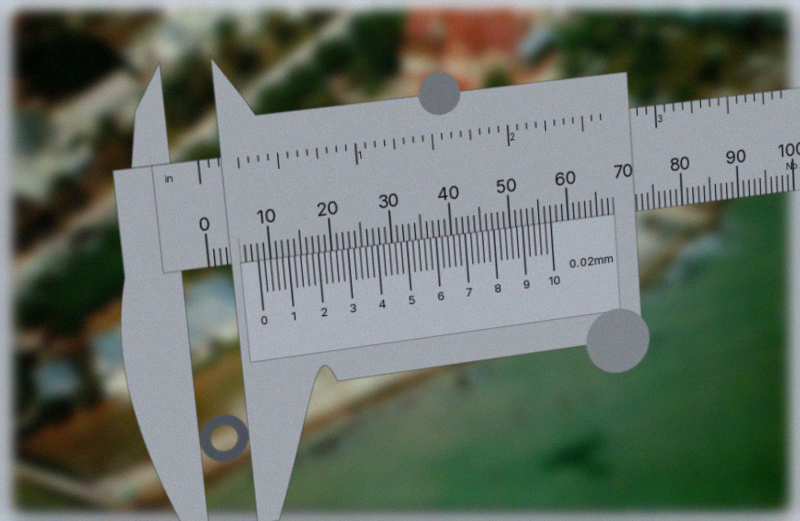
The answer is 8.0 mm
